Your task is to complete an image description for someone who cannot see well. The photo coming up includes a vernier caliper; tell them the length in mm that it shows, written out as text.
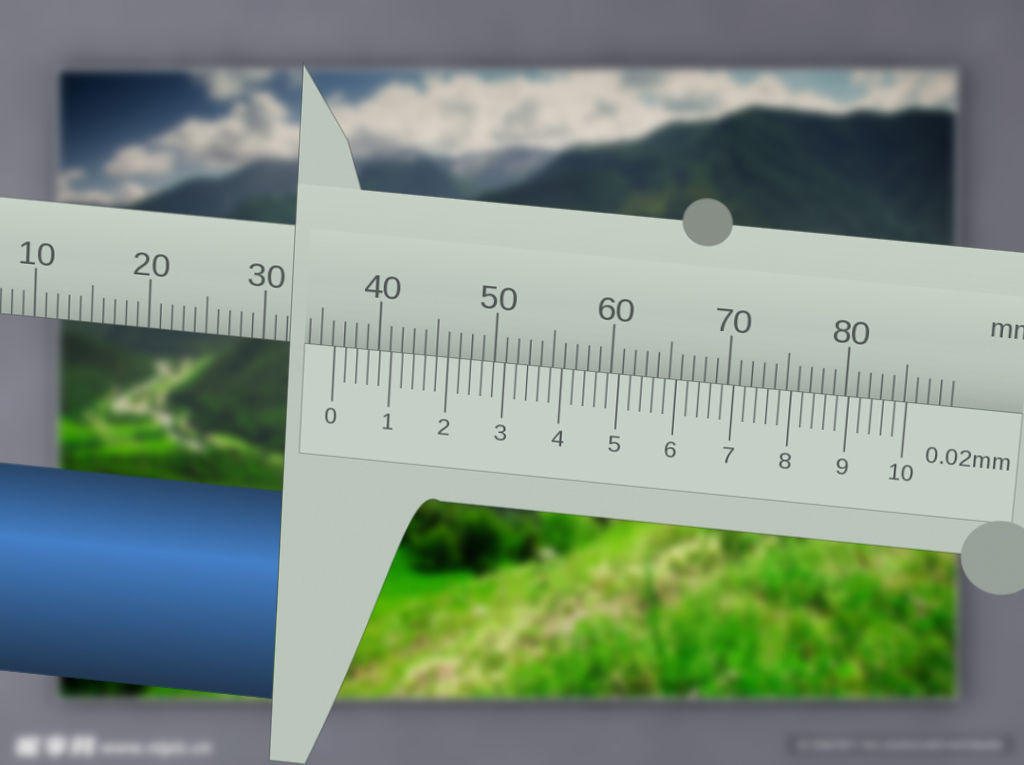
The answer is 36.2 mm
